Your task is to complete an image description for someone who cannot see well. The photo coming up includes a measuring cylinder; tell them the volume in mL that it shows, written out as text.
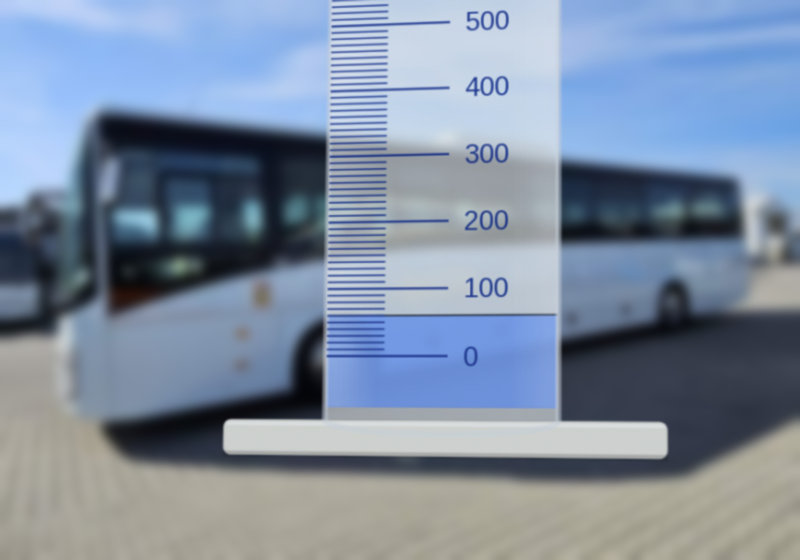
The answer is 60 mL
